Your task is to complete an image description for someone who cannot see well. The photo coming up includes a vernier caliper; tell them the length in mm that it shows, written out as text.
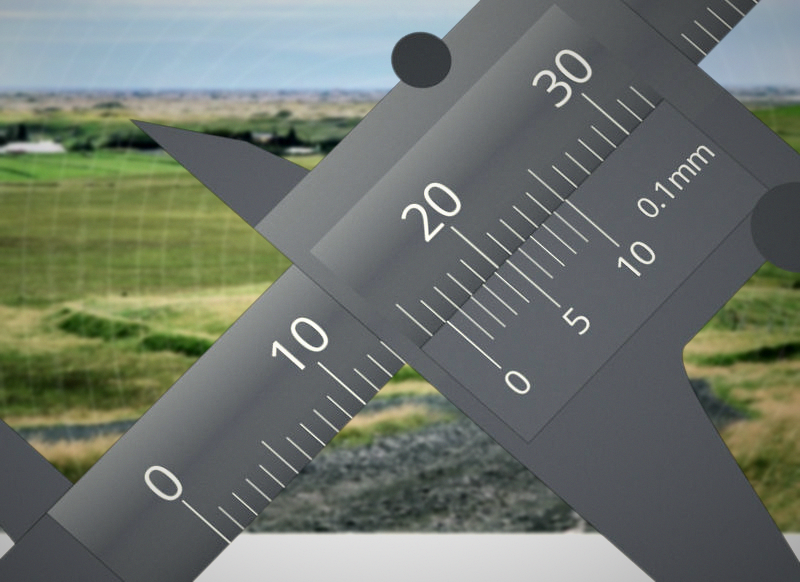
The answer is 16.1 mm
